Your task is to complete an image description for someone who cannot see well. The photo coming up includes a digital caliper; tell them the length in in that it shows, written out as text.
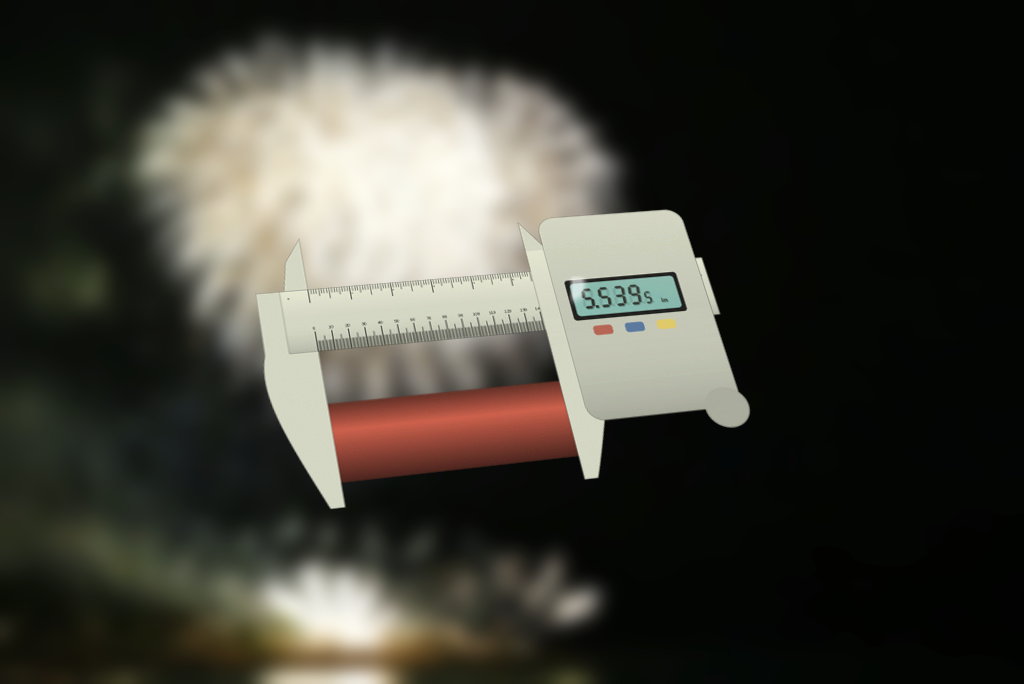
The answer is 5.5395 in
